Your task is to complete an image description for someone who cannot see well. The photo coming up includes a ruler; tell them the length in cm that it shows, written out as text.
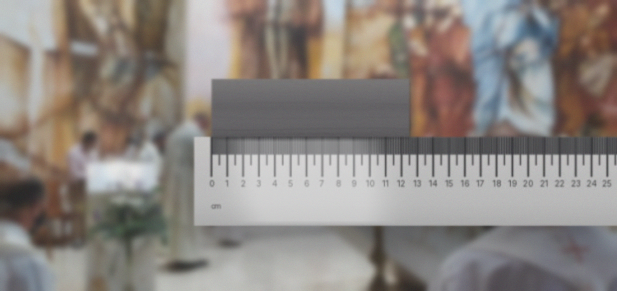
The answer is 12.5 cm
